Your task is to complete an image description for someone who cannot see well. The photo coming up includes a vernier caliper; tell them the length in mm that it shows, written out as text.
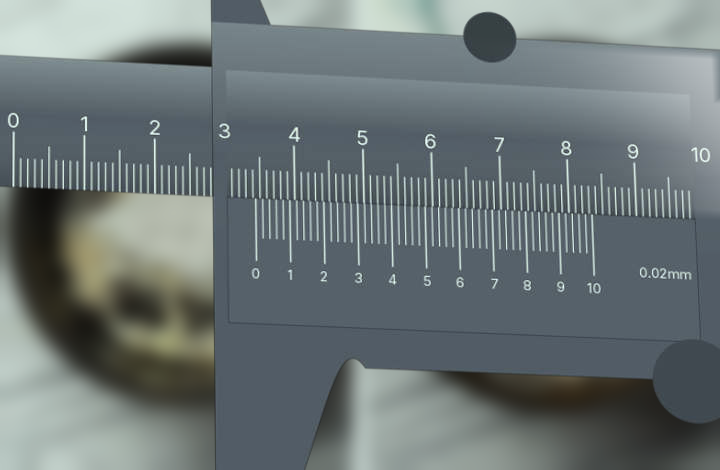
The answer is 34.4 mm
